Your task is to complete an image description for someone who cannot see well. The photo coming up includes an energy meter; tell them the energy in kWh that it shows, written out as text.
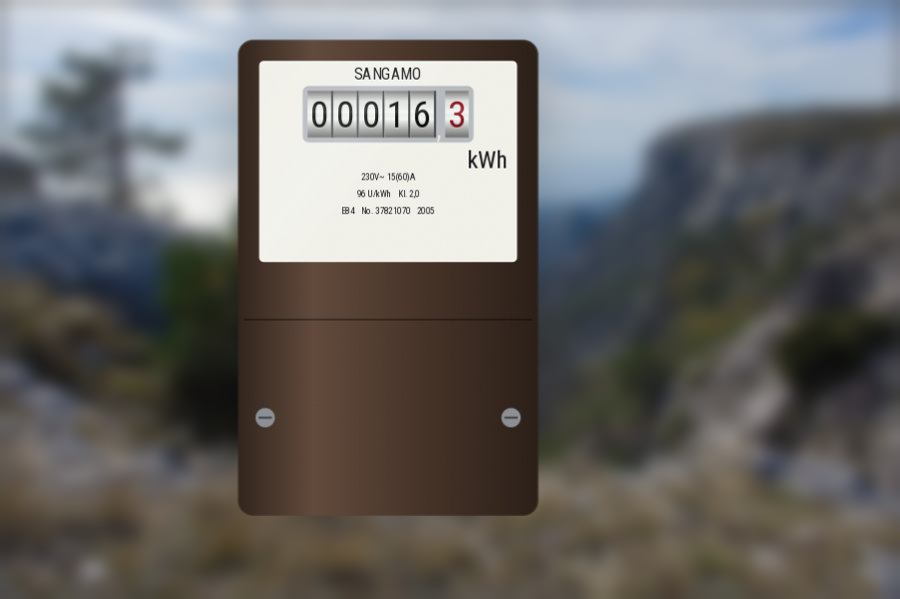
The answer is 16.3 kWh
